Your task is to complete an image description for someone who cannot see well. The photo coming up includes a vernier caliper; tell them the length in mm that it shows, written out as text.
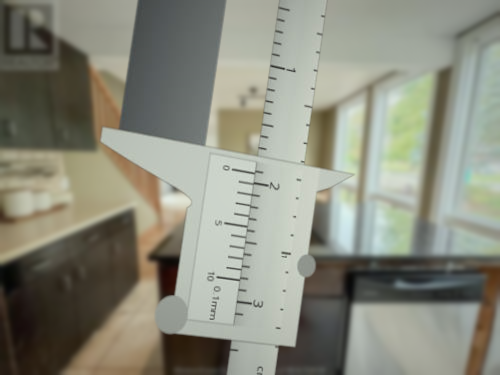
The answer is 19.2 mm
